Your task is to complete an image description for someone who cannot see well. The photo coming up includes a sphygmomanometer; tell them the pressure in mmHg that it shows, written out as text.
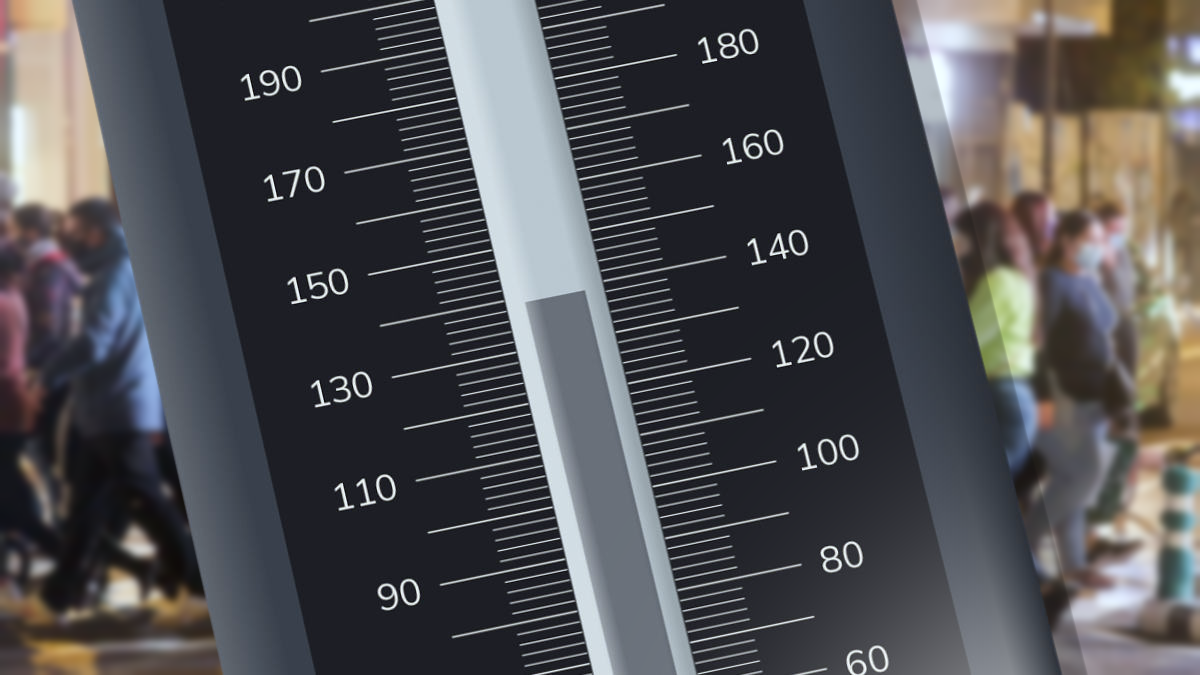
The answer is 139 mmHg
